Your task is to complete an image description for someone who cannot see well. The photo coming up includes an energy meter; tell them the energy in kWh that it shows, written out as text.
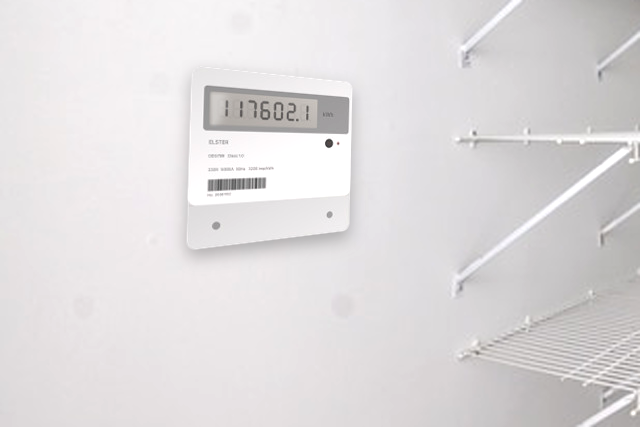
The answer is 117602.1 kWh
